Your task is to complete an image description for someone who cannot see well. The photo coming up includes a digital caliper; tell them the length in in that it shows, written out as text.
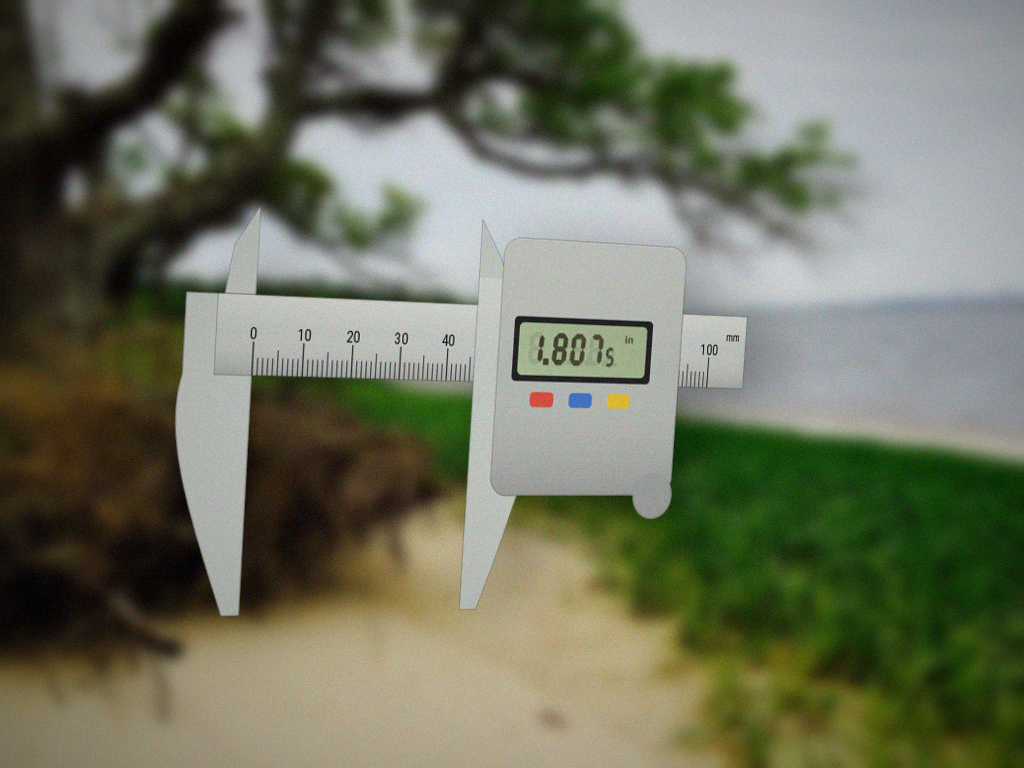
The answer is 1.8075 in
